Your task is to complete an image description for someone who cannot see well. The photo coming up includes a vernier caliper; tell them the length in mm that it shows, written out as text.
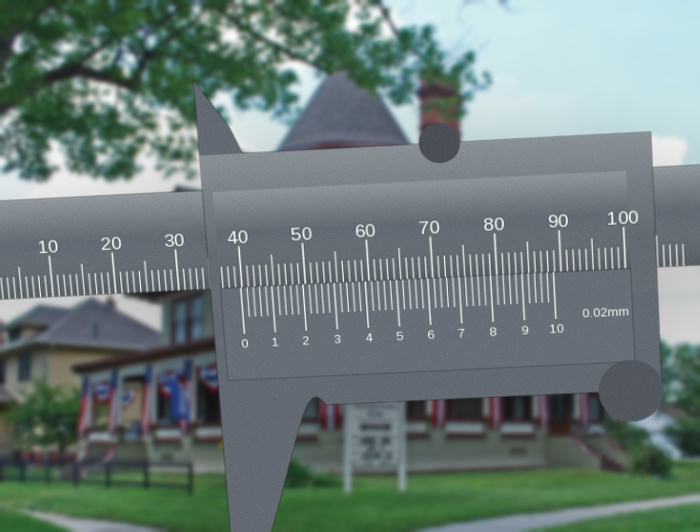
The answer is 39.8 mm
